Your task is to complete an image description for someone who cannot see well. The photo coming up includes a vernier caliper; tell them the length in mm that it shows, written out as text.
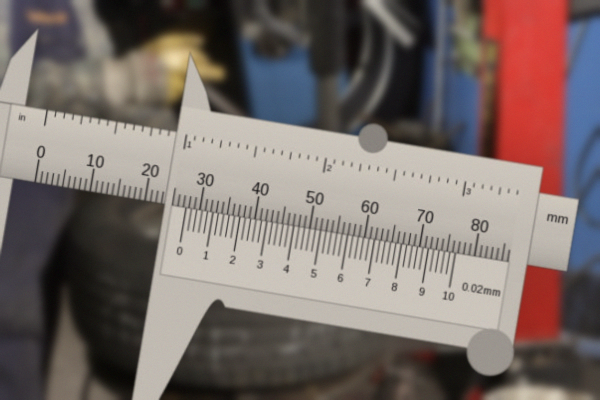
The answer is 27.5 mm
